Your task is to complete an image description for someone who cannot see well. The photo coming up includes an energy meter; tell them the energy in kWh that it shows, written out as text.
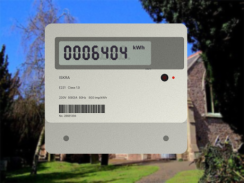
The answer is 6404 kWh
